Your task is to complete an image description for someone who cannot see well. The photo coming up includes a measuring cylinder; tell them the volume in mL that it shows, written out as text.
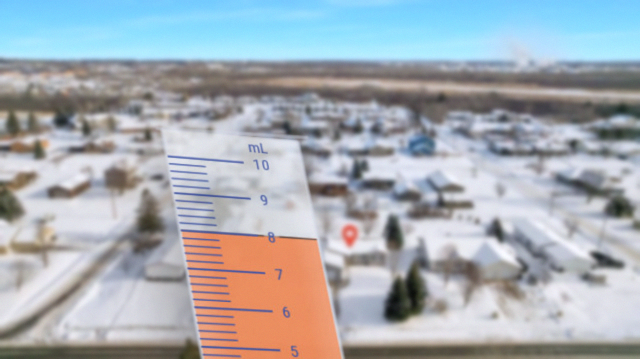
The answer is 8 mL
